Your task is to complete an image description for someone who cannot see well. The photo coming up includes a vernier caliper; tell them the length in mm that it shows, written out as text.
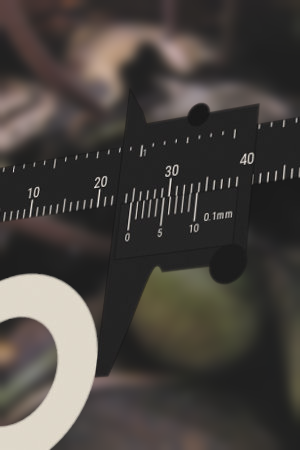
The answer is 24.8 mm
